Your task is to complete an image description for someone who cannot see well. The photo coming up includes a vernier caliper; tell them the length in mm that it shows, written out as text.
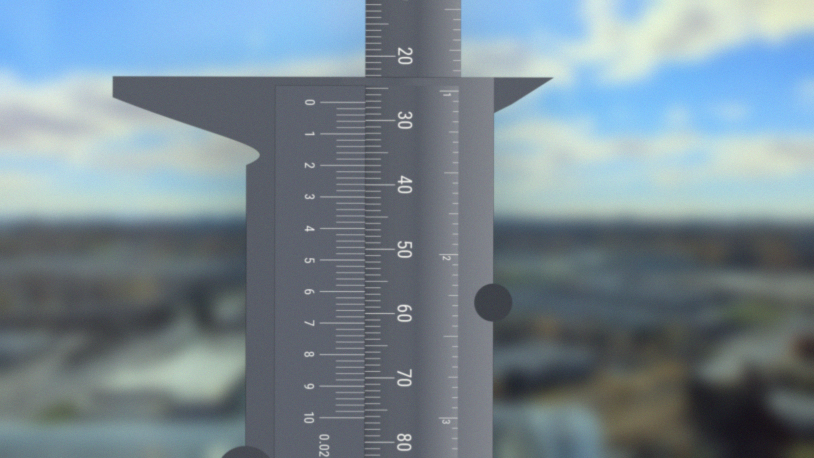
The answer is 27.2 mm
